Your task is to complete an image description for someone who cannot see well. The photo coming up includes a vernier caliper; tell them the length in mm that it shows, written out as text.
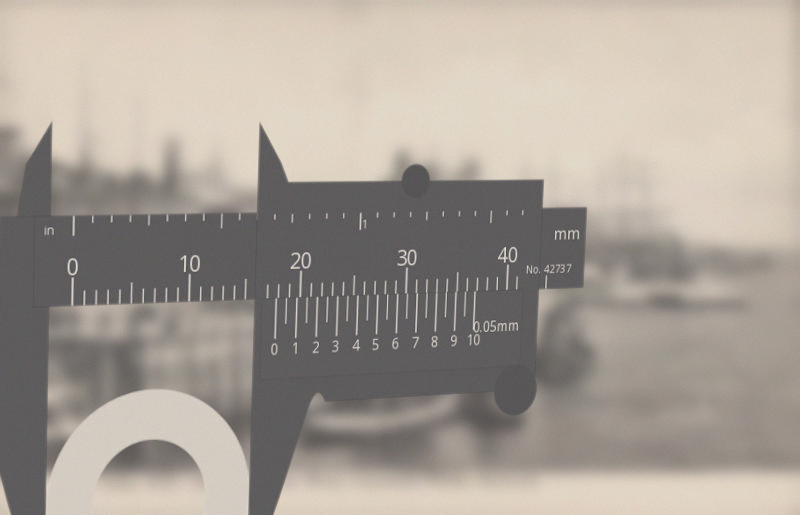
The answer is 17.8 mm
